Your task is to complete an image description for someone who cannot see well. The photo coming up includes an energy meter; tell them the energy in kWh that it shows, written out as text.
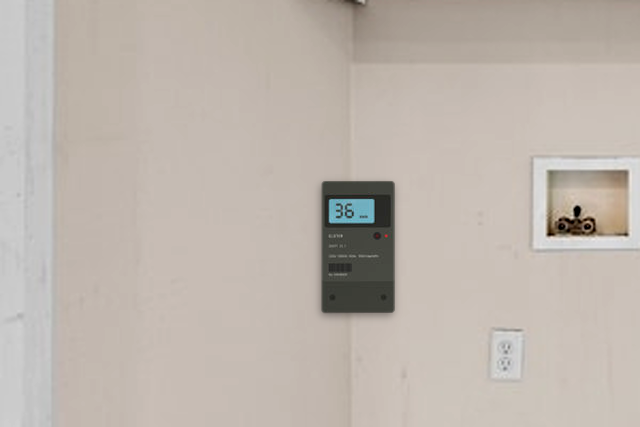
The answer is 36 kWh
